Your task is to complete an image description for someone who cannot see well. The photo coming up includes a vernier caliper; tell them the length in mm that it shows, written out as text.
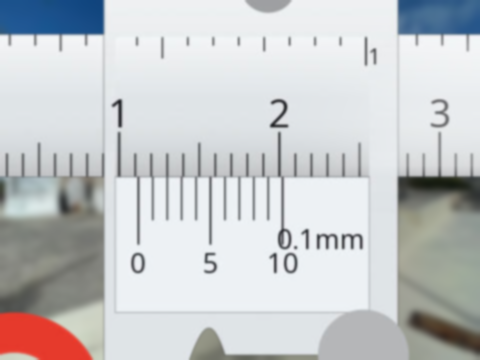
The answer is 11.2 mm
